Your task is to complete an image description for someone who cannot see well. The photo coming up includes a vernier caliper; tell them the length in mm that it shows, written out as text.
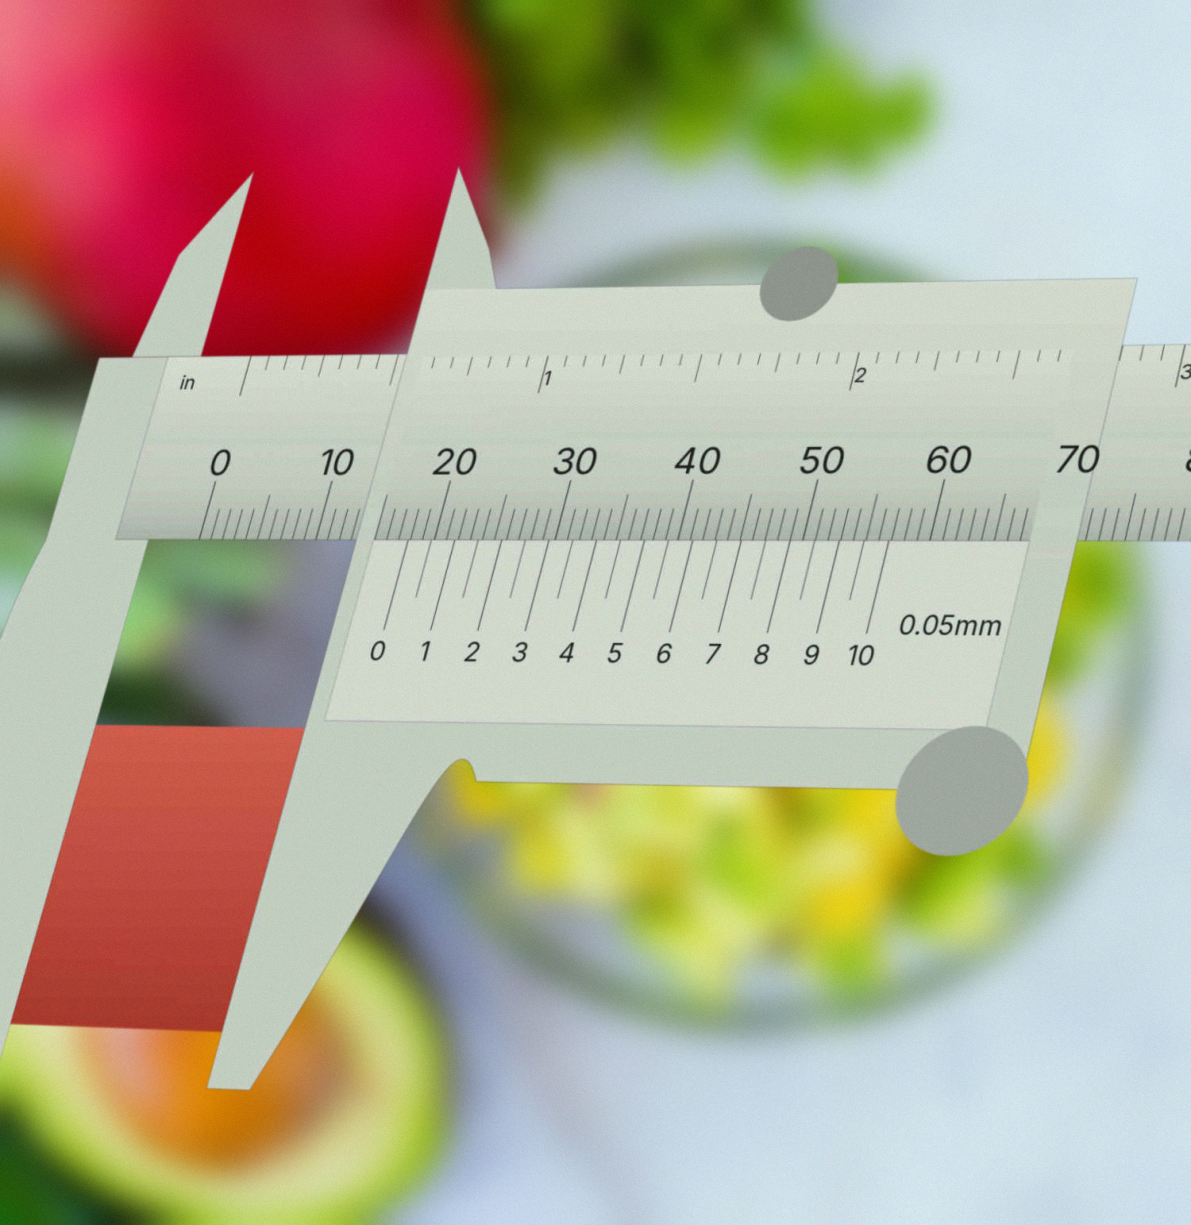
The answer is 17.8 mm
